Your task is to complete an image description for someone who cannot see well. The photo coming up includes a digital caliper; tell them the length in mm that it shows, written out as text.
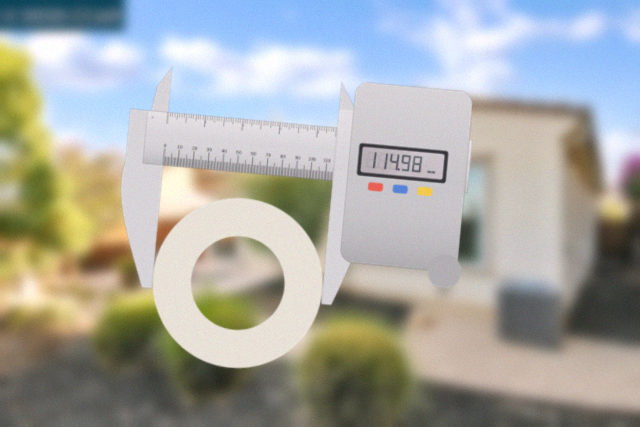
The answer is 114.98 mm
